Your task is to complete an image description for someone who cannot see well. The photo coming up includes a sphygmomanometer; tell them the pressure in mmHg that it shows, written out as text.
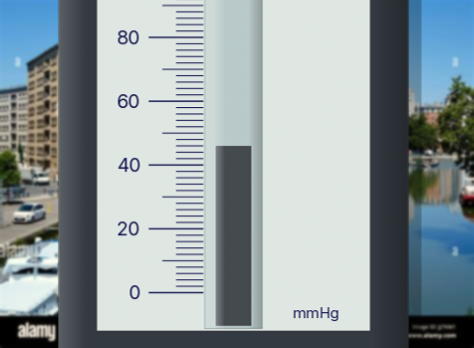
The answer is 46 mmHg
